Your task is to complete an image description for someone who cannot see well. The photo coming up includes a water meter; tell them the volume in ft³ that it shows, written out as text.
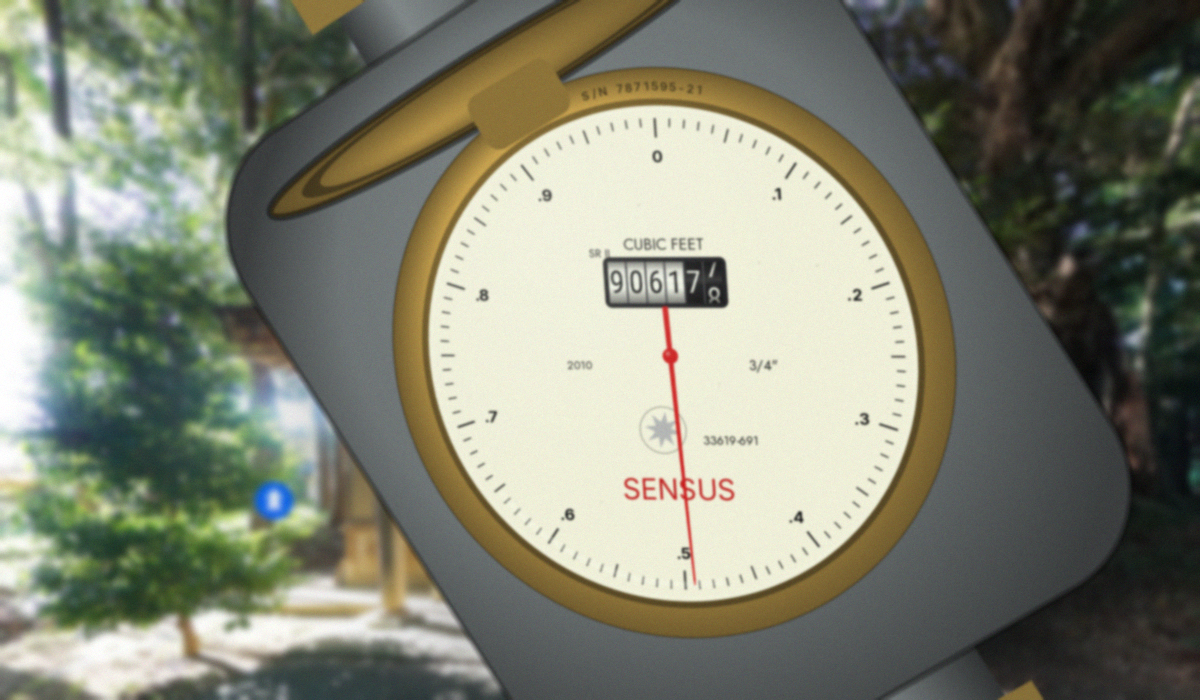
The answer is 906177.49 ft³
